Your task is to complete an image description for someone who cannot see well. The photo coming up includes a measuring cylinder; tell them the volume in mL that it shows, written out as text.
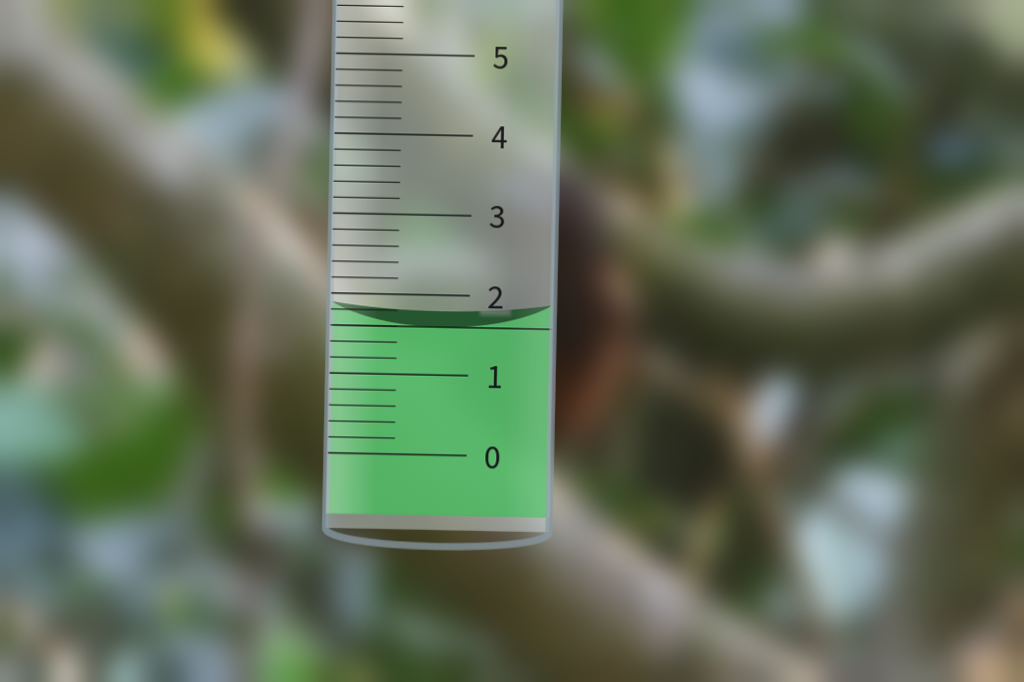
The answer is 1.6 mL
